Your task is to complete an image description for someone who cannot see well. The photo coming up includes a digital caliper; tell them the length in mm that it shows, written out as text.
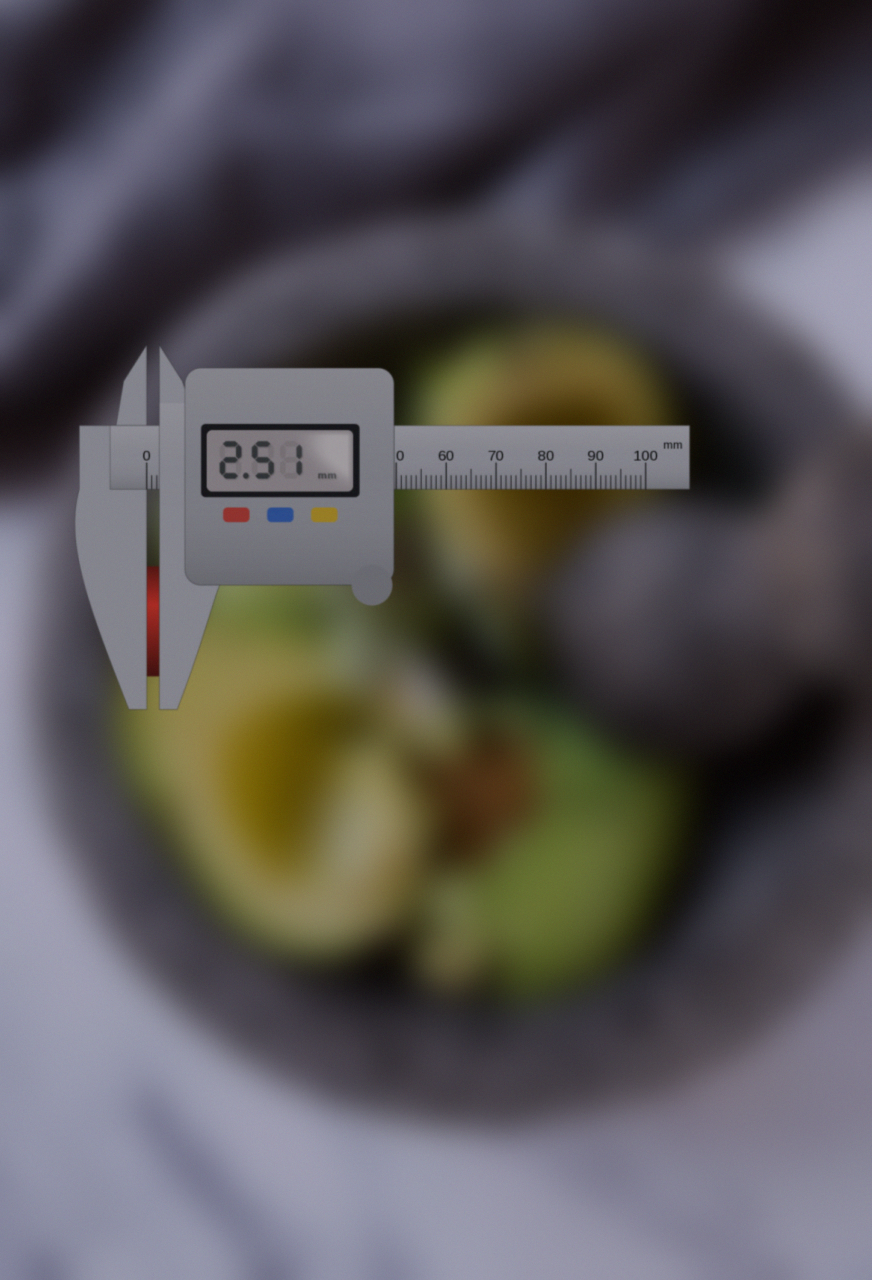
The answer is 2.51 mm
